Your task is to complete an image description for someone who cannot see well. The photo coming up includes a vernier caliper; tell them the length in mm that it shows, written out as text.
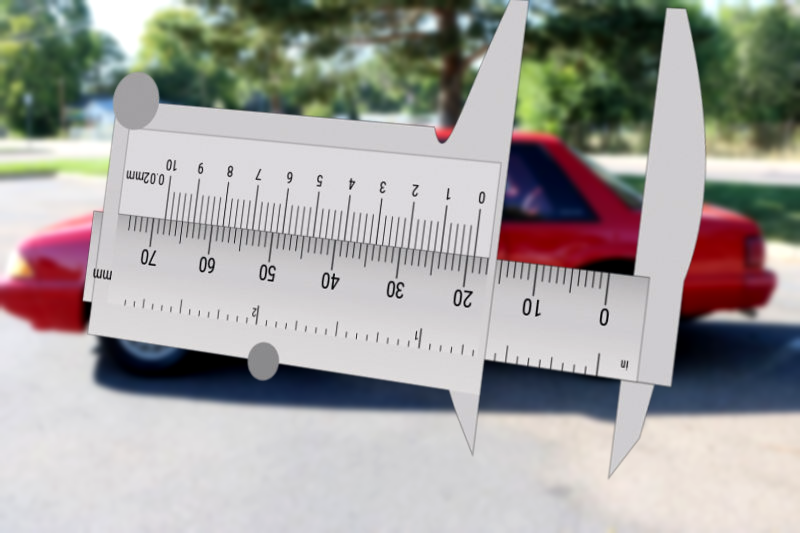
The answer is 19.0 mm
